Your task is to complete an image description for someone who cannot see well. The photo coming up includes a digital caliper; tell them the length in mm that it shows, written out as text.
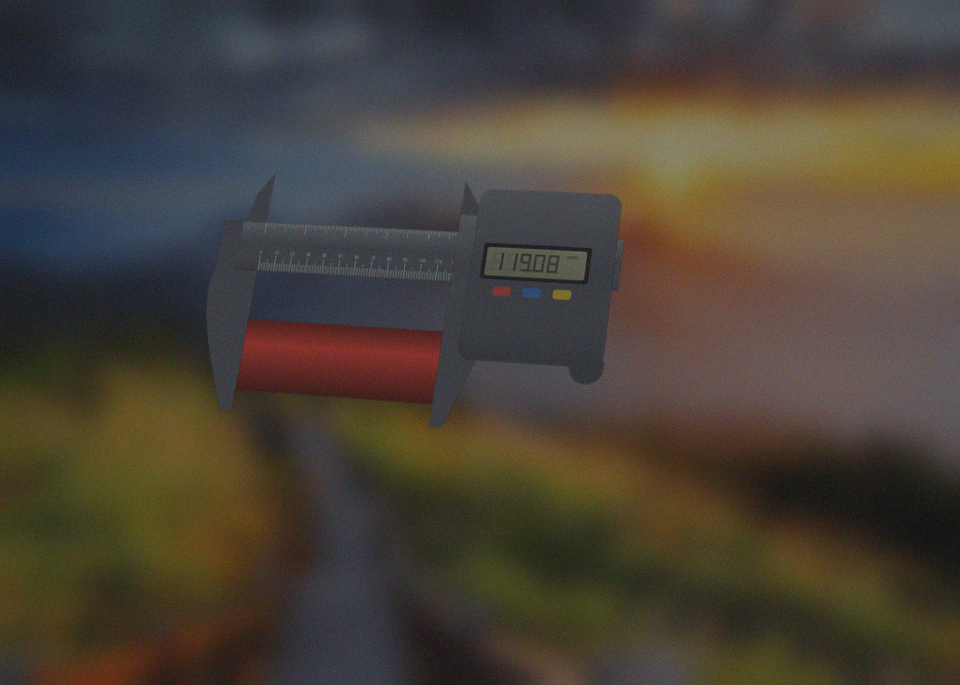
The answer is 119.08 mm
